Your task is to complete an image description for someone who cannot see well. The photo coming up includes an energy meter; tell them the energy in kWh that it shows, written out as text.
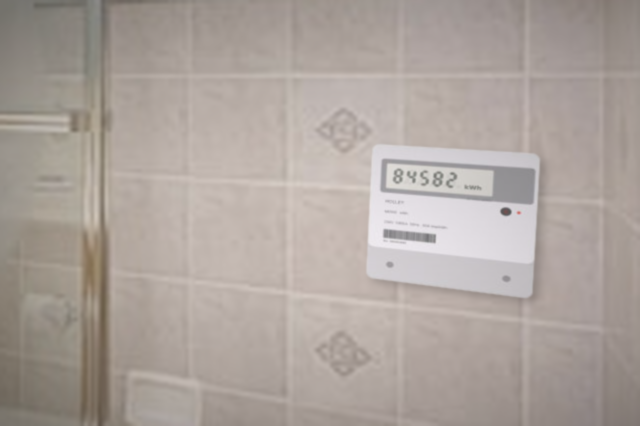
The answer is 84582 kWh
